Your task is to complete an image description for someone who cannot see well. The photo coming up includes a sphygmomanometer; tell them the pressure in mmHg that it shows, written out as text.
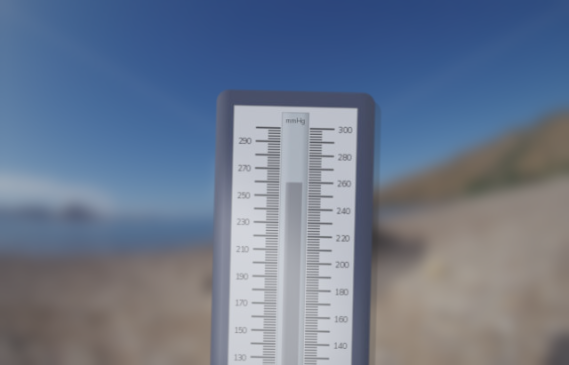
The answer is 260 mmHg
